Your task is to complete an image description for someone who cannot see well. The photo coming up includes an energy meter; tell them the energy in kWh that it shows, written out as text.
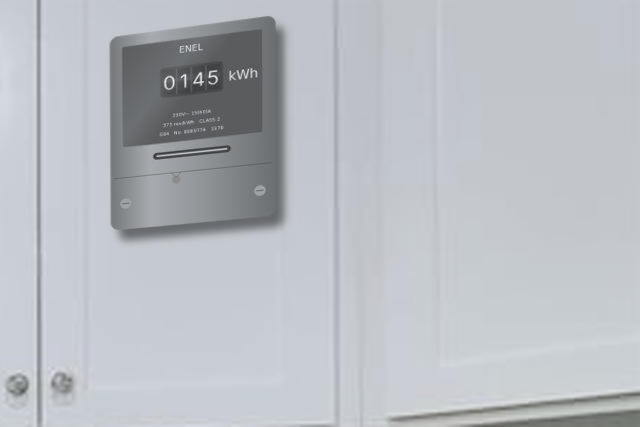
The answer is 145 kWh
